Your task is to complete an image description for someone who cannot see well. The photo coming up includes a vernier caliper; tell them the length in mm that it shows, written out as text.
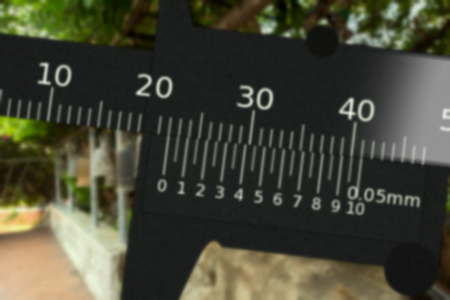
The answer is 22.0 mm
